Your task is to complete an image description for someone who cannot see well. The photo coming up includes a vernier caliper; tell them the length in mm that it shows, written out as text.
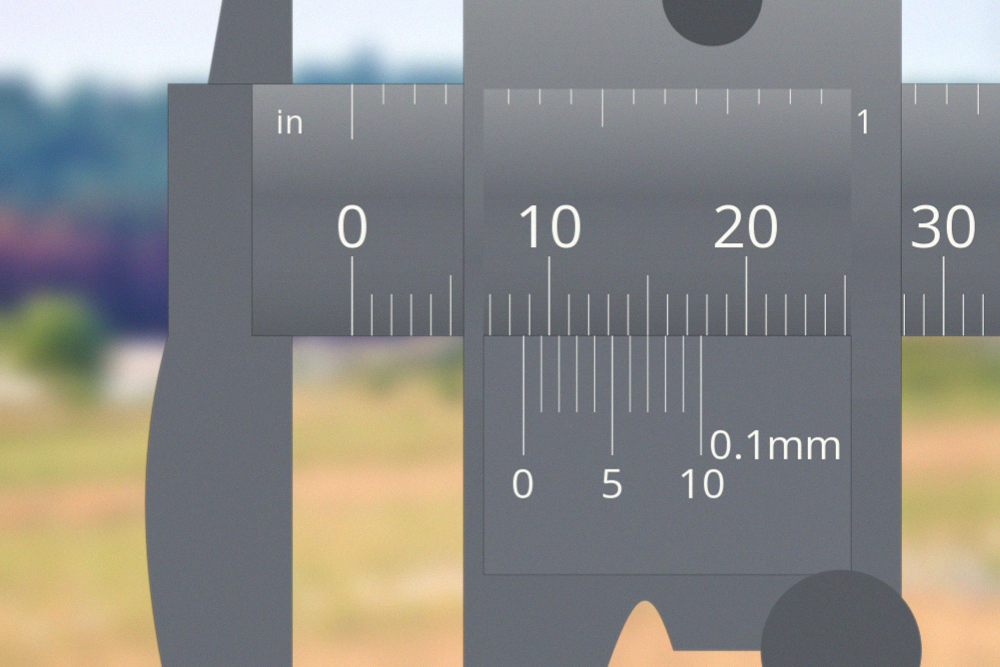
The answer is 8.7 mm
